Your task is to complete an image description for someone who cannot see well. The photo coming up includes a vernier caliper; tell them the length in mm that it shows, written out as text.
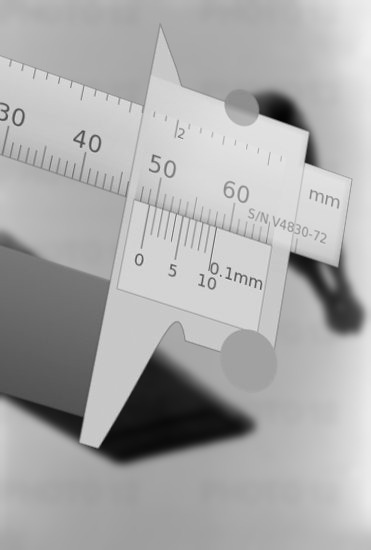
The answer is 49.2 mm
